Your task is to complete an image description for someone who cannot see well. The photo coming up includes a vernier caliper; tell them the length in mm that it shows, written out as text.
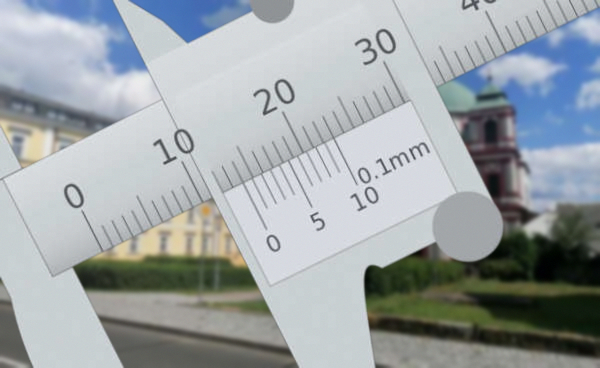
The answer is 14.0 mm
